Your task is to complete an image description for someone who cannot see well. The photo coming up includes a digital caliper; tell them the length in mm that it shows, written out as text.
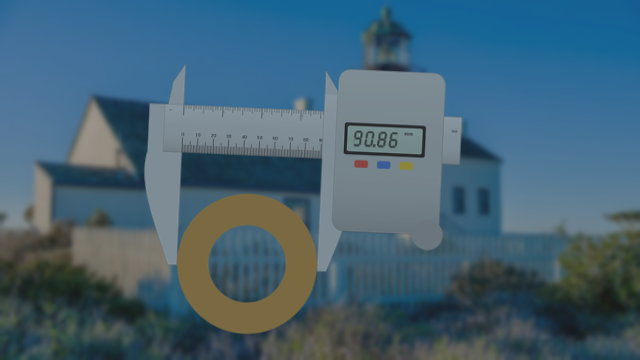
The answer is 90.86 mm
